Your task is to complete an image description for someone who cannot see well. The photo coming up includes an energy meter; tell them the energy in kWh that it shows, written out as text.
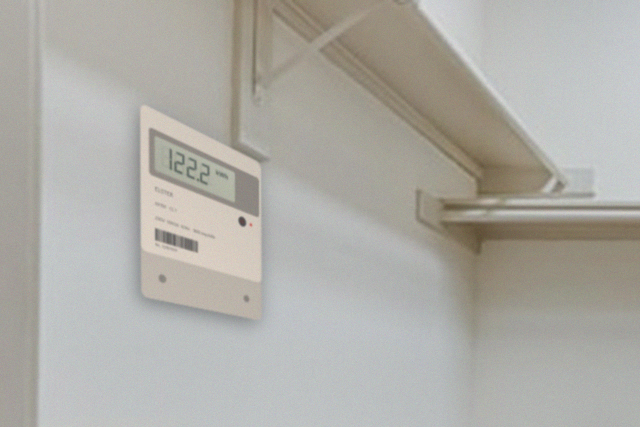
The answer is 122.2 kWh
